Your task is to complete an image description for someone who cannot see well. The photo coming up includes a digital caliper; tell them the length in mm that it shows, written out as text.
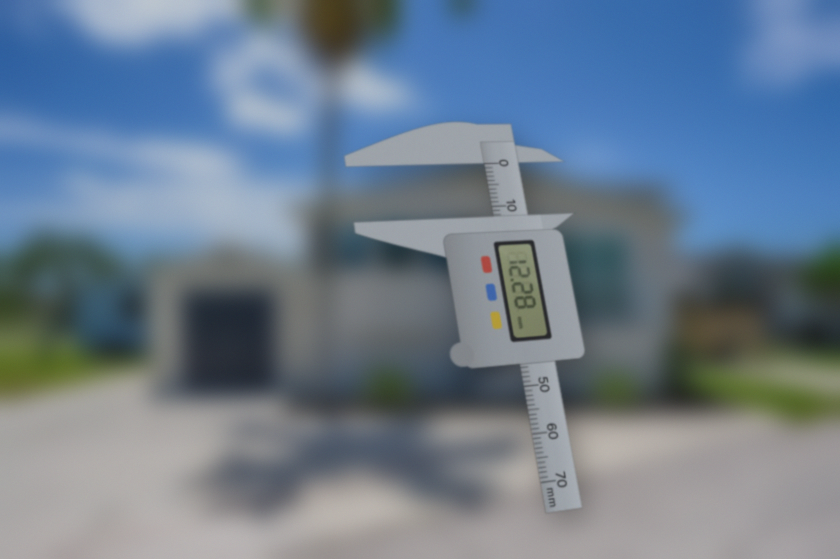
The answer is 12.28 mm
